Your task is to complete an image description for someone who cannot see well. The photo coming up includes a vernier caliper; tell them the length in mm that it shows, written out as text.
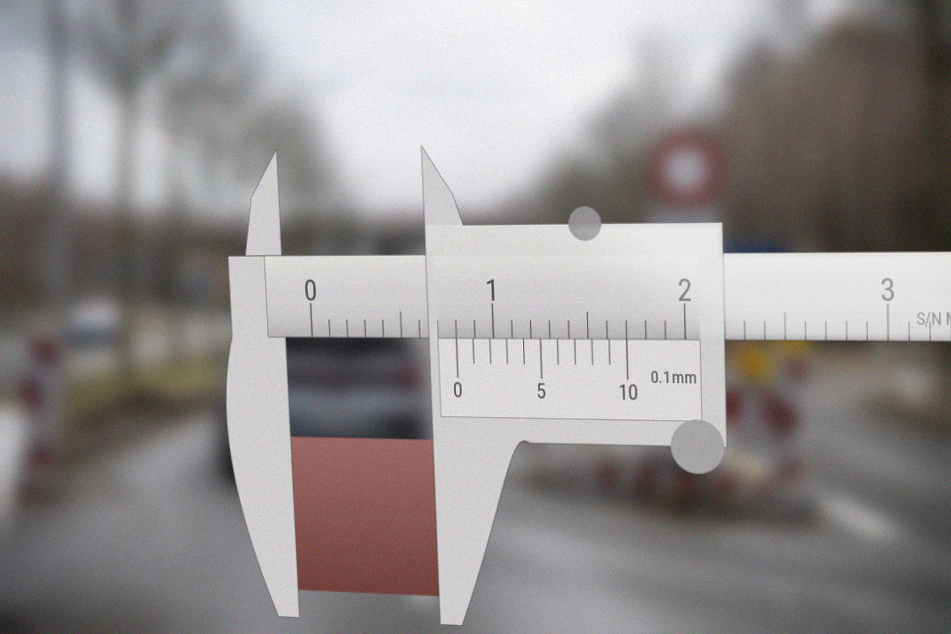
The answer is 8.0 mm
